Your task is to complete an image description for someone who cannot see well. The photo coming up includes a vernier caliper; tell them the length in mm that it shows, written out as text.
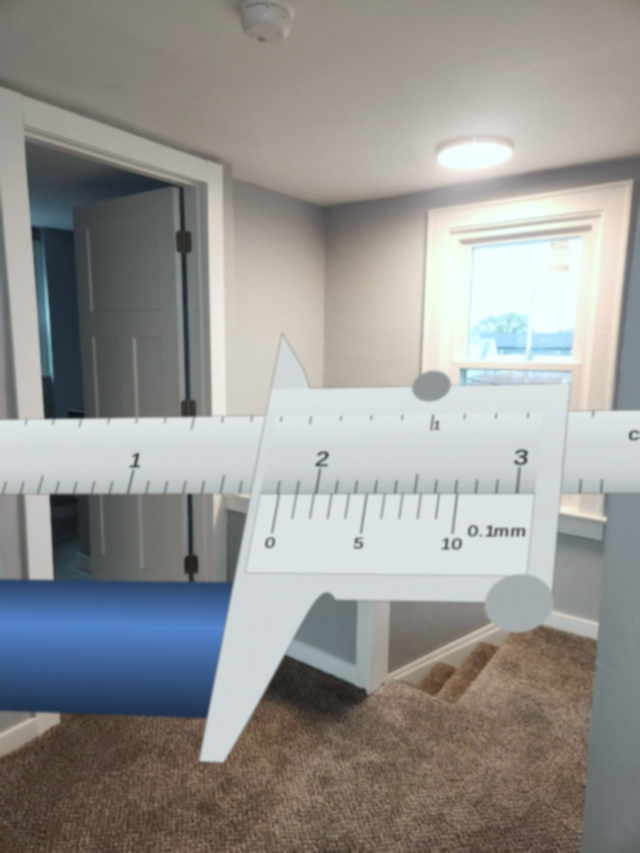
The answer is 18.1 mm
